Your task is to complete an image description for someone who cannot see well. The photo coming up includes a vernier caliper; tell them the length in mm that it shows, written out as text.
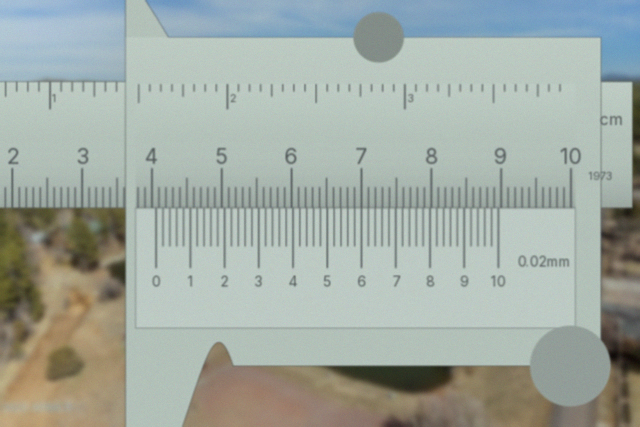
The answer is 40.6 mm
